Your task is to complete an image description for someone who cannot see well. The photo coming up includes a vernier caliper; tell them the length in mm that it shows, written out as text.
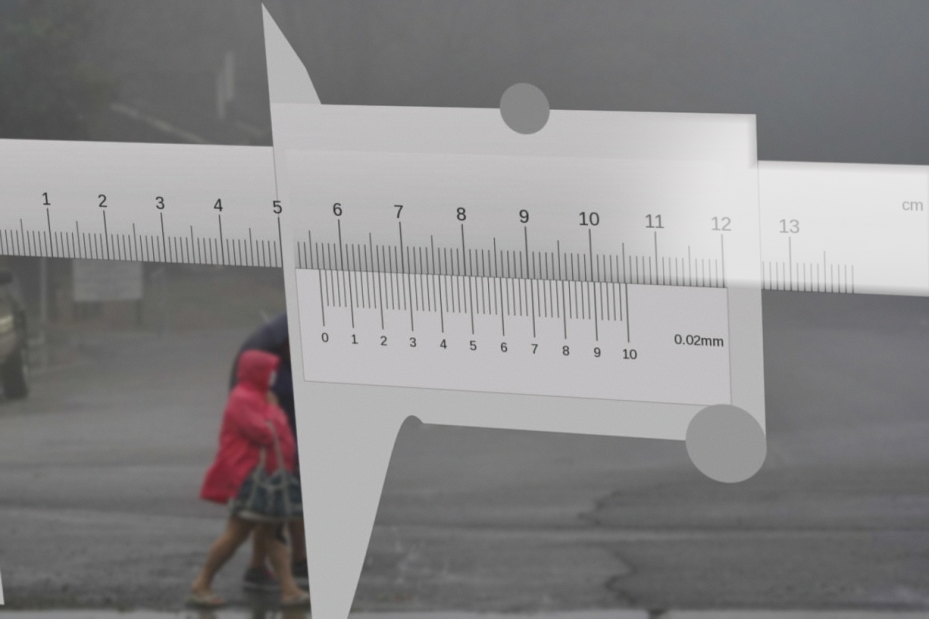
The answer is 56.2 mm
